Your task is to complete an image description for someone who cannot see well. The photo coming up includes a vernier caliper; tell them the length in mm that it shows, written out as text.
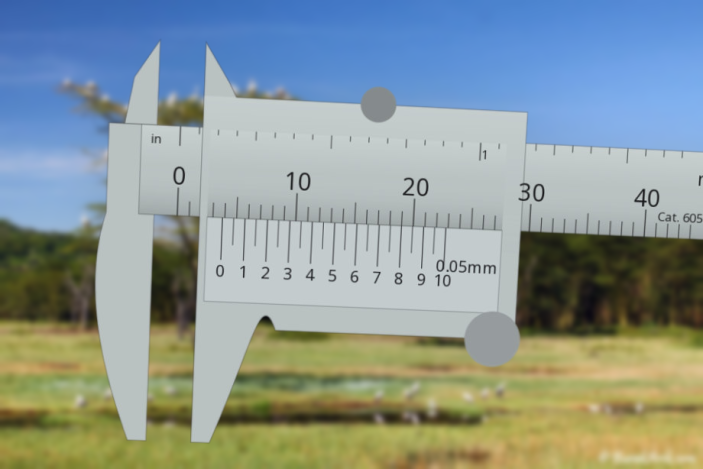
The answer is 3.8 mm
